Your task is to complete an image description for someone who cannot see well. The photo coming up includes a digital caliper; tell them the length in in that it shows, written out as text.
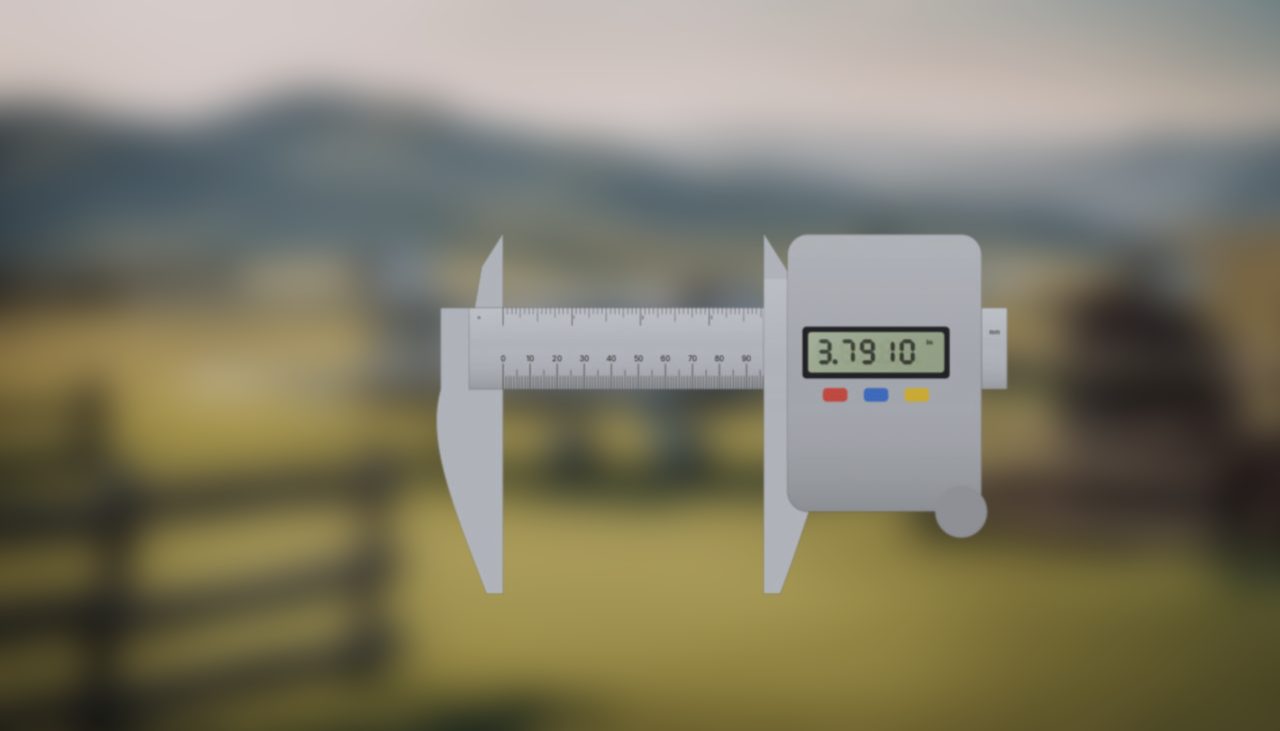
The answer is 3.7910 in
